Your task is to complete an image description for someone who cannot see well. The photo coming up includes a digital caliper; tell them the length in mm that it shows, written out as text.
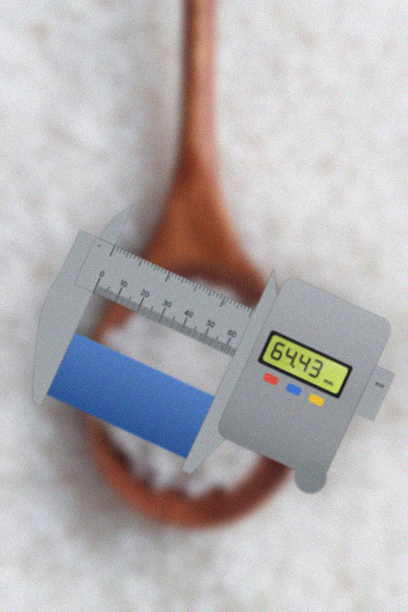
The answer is 64.43 mm
